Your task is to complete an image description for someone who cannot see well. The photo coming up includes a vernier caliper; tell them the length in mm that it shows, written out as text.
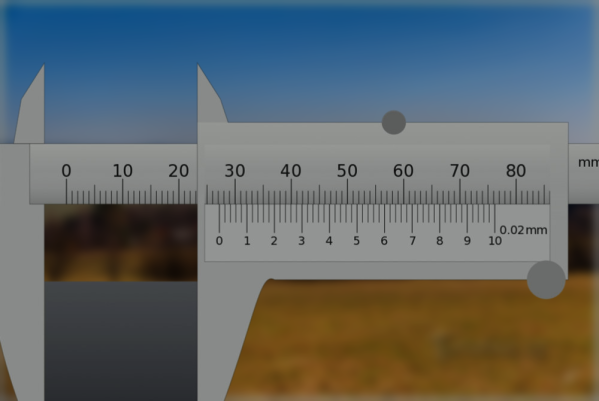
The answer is 27.2 mm
